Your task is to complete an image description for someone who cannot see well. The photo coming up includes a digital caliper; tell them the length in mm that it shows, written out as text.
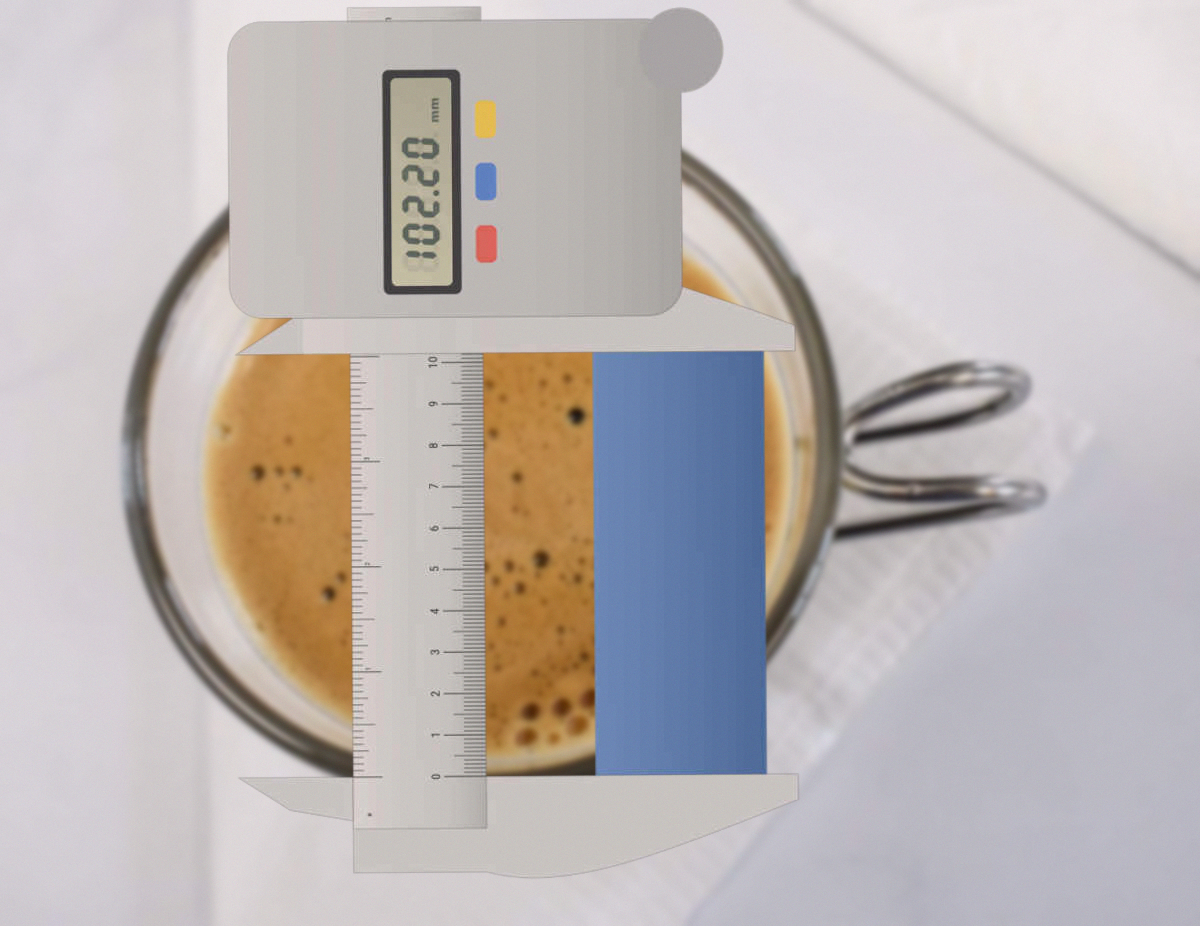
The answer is 102.20 mm
